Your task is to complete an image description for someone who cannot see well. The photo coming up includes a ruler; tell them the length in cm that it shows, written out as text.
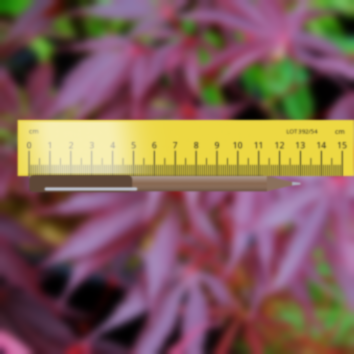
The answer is 13 cm
